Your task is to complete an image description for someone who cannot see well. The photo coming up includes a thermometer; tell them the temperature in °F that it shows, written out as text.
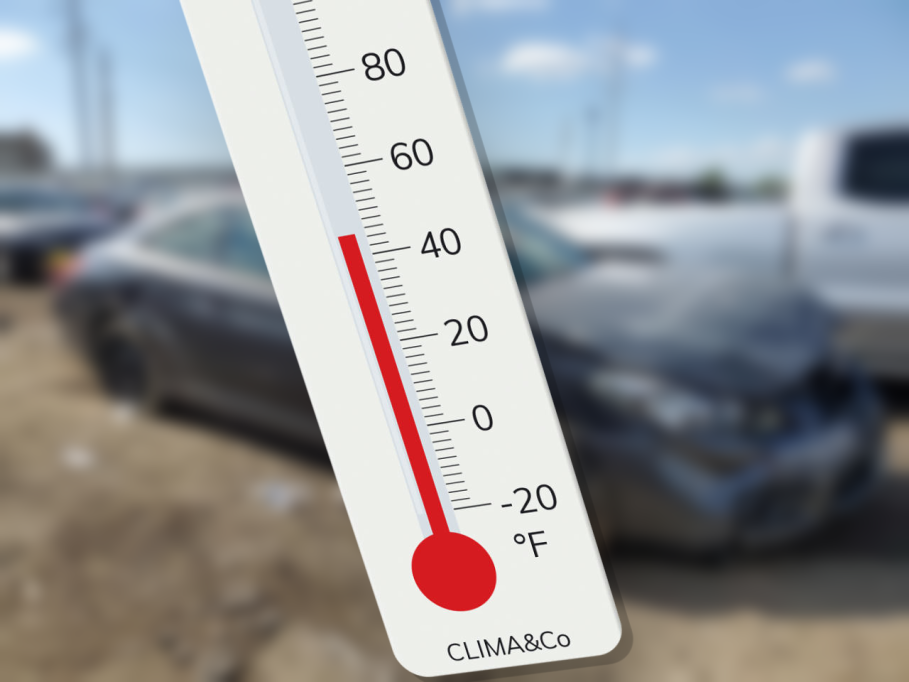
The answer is 45 °F
